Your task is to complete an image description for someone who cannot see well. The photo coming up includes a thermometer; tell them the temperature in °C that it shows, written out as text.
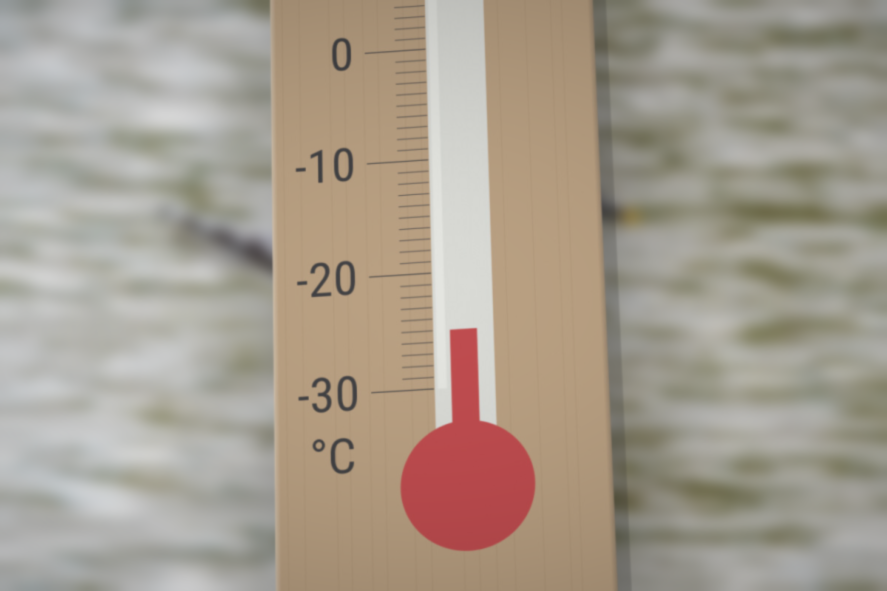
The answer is -25 °C
